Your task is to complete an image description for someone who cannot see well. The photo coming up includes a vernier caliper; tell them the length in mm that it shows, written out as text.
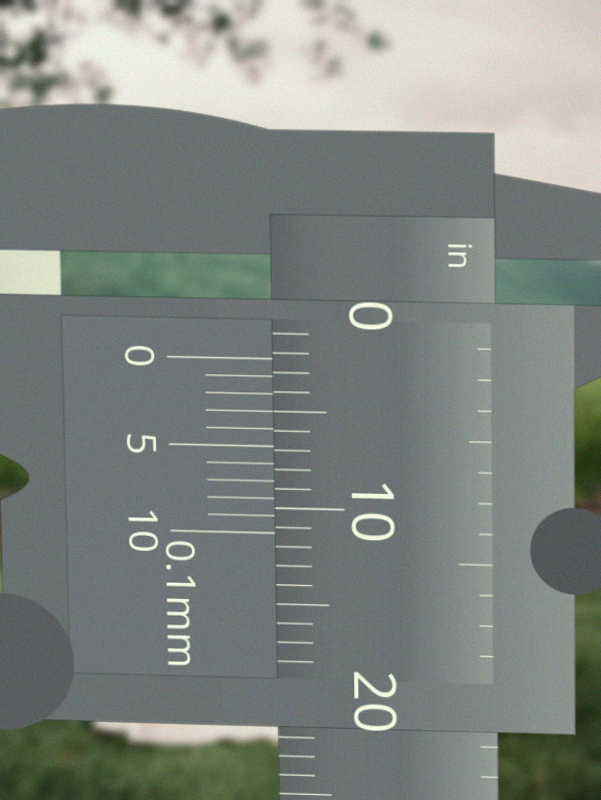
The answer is 2.3 mm
